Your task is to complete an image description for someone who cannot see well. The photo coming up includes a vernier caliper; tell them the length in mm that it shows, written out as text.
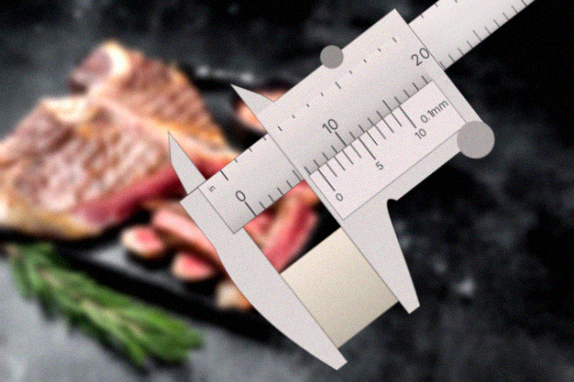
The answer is 6.8 mm
